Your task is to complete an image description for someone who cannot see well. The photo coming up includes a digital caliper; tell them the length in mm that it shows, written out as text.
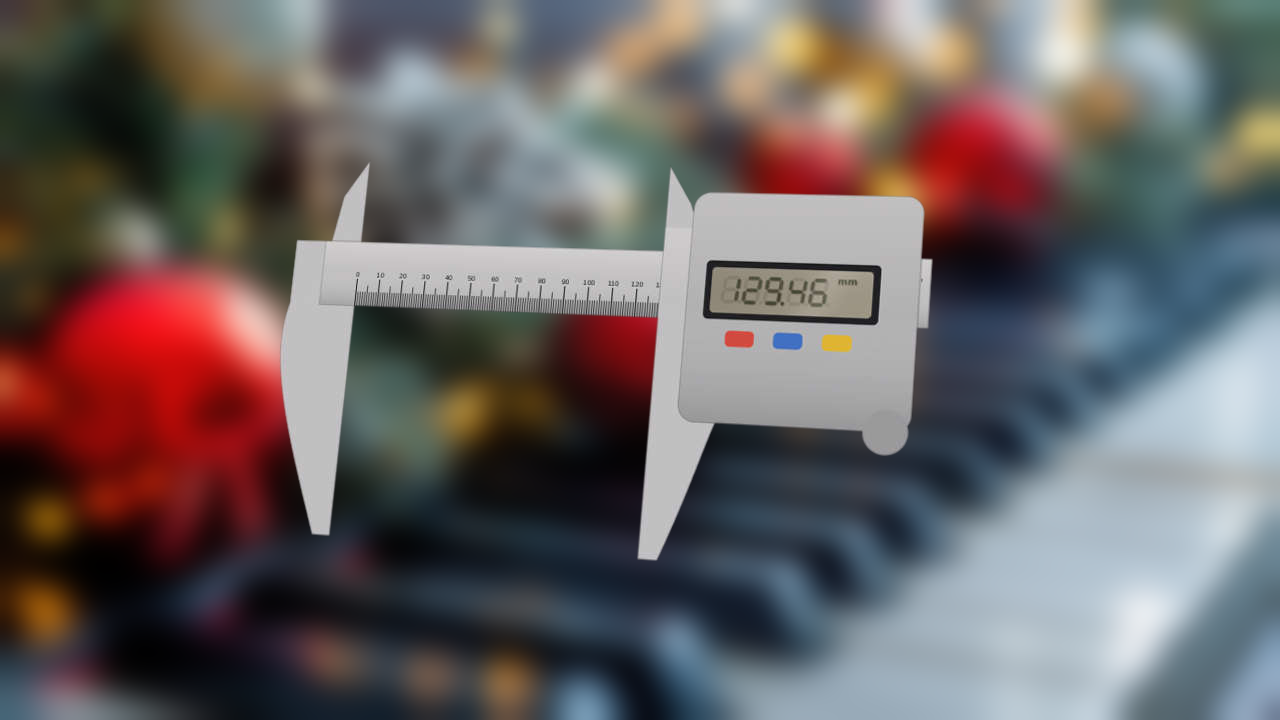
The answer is 129.46 mm
